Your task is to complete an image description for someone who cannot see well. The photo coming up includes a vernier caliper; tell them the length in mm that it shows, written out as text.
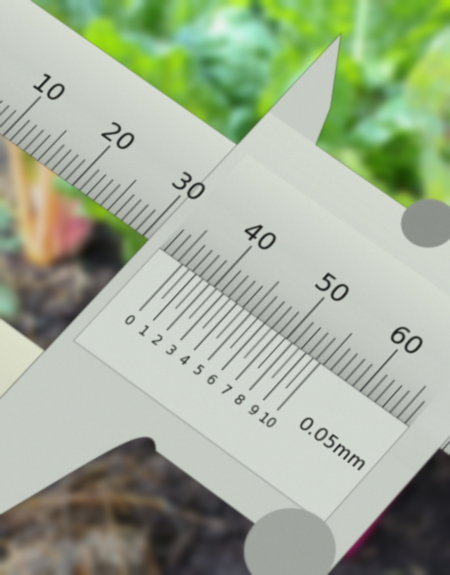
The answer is 35.6 mm
